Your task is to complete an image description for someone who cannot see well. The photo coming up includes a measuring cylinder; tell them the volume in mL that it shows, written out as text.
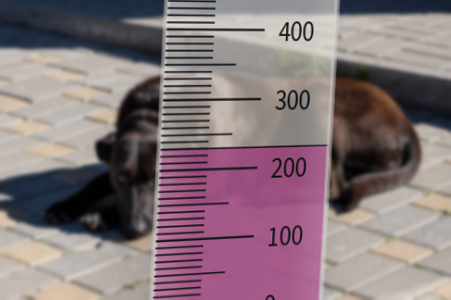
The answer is 230 mL
